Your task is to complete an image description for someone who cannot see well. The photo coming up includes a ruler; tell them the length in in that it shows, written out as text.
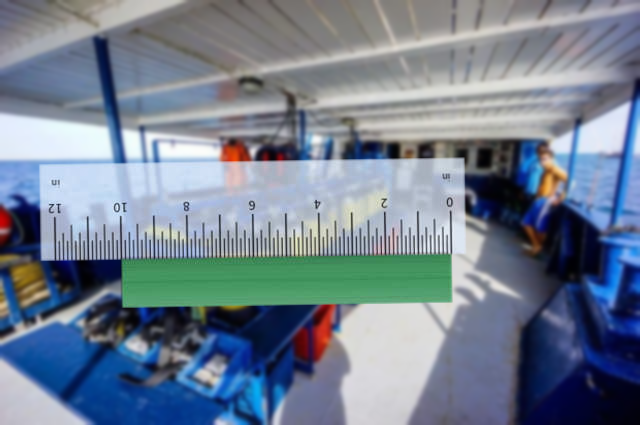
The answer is 10 in
